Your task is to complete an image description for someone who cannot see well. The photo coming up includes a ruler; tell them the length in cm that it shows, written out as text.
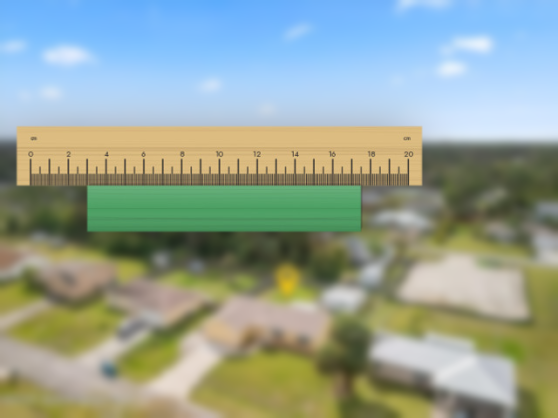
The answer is 14.5 cm
